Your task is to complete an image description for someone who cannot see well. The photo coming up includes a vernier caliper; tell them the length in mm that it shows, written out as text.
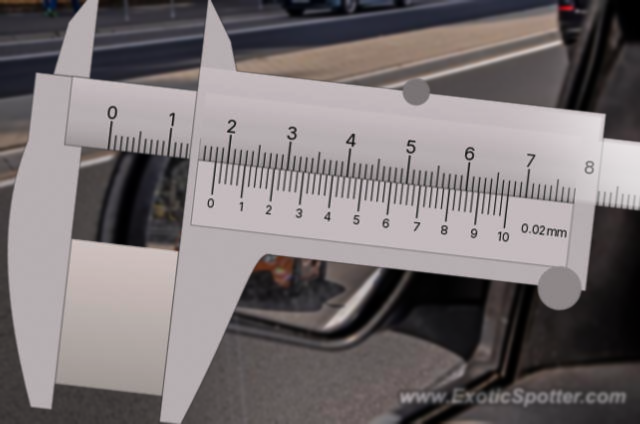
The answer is 18.0 mm
